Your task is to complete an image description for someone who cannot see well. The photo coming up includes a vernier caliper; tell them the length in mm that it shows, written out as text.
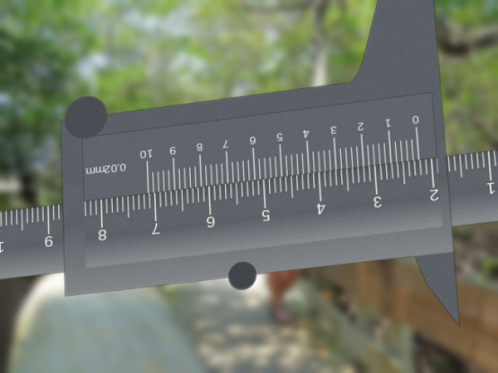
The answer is 22.2 mm
